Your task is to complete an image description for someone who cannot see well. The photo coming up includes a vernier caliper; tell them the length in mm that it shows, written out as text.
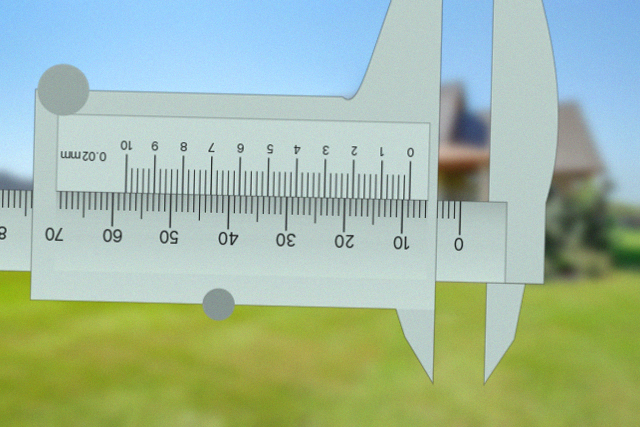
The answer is 8.8 mm
